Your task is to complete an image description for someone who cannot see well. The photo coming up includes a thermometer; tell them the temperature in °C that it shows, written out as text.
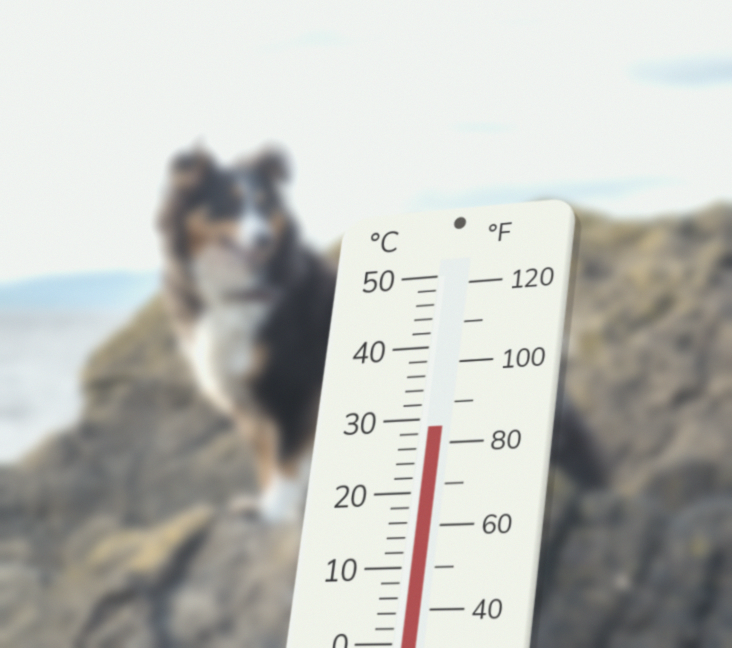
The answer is 29 °C
